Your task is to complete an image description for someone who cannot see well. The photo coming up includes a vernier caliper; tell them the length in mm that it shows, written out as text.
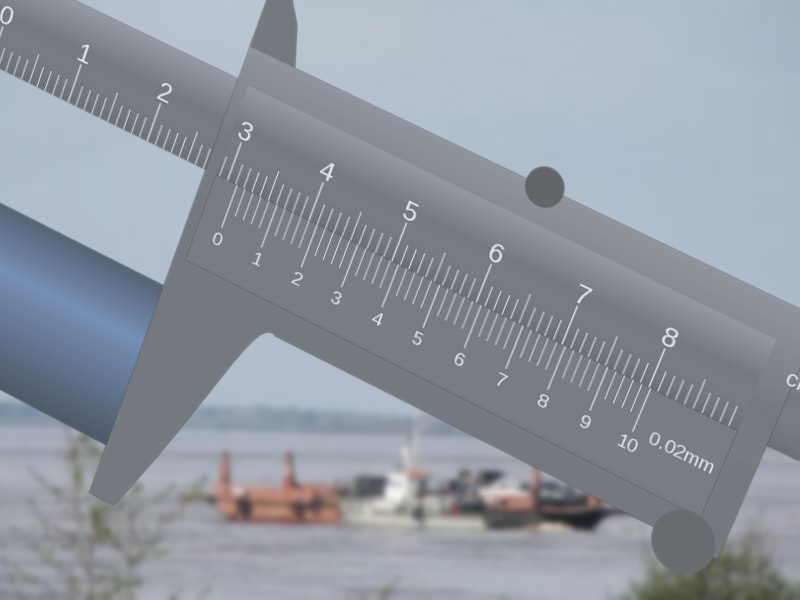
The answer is 31.2 mm
